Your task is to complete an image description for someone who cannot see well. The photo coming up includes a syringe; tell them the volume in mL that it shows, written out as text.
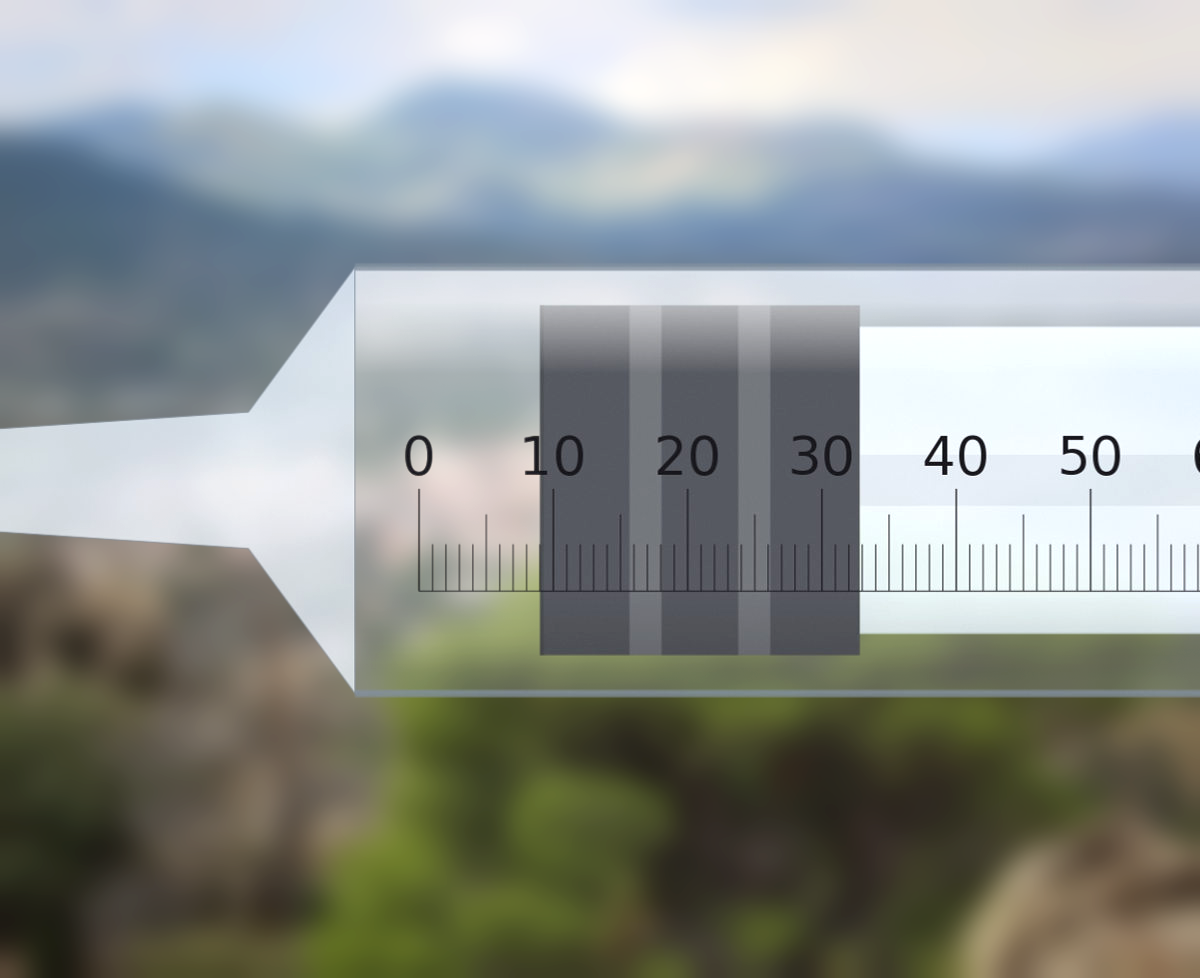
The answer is 9 mL
